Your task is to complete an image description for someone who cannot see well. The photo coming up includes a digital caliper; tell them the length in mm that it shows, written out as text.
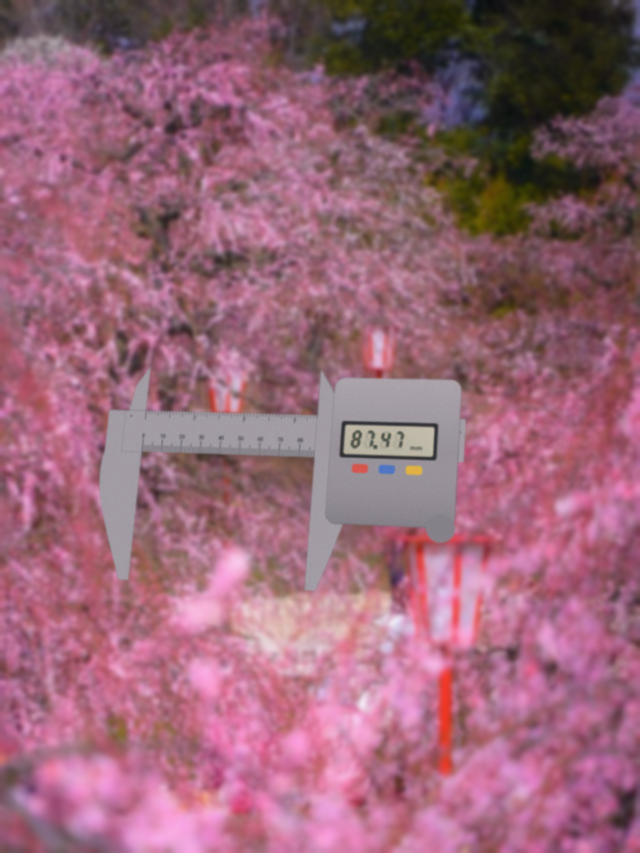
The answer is 87.47 mm
